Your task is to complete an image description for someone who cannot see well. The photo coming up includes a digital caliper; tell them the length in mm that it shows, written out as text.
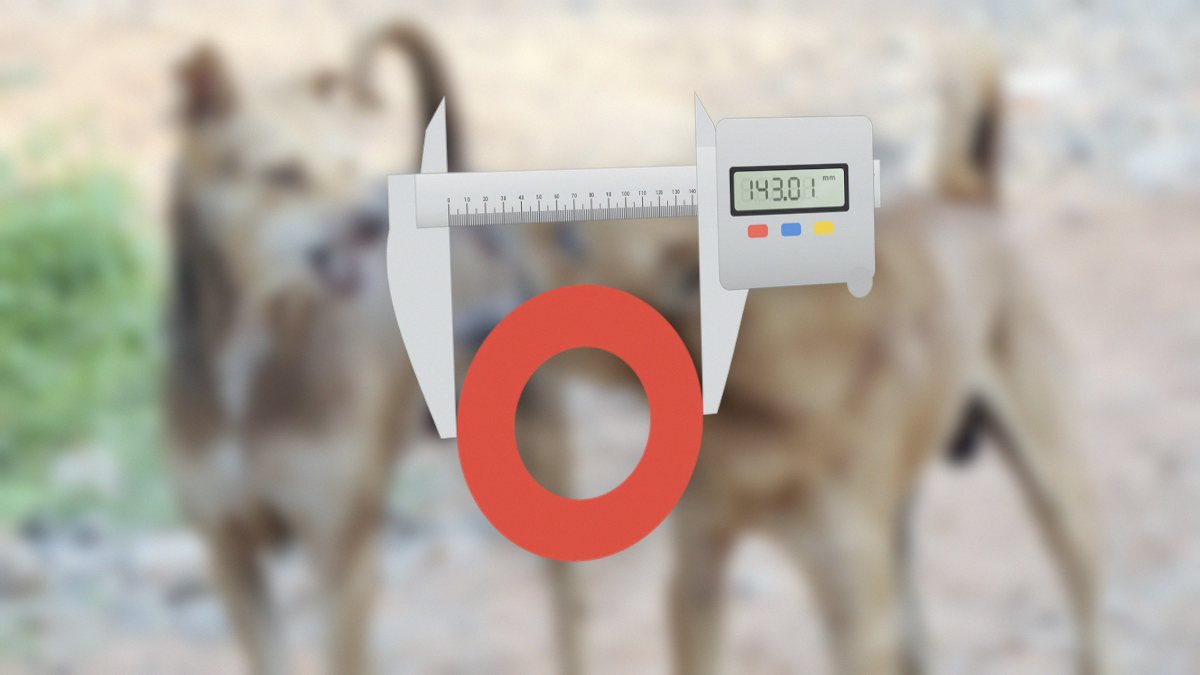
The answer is 143.01 mm
